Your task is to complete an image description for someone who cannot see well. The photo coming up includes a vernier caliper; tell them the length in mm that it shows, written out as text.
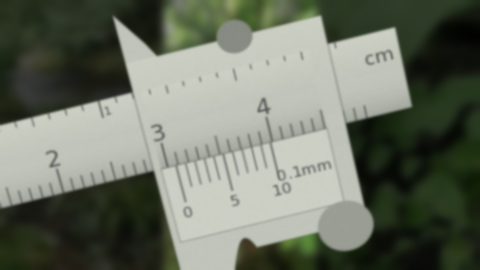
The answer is 30.8 mm
